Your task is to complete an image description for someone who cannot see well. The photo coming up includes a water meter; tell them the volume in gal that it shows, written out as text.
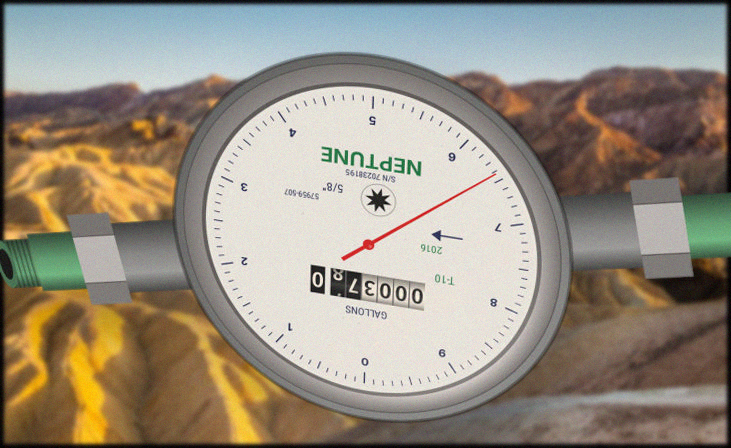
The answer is 3776.4 gal
